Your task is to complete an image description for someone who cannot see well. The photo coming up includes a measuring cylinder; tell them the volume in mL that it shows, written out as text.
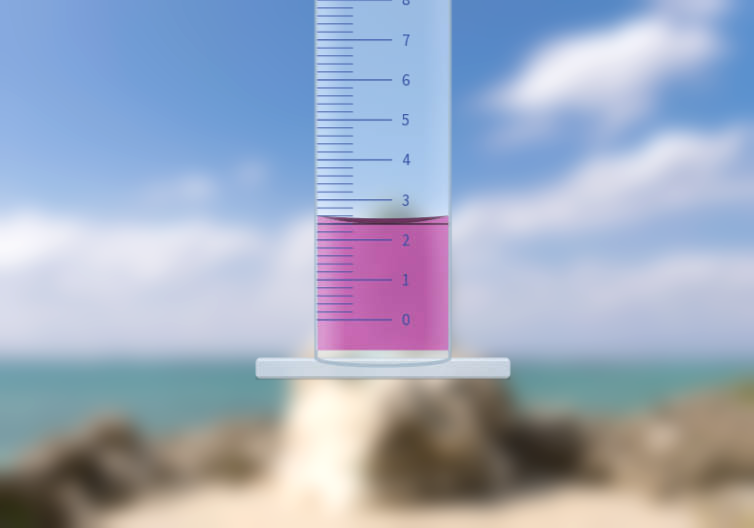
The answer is 2.4 mL
